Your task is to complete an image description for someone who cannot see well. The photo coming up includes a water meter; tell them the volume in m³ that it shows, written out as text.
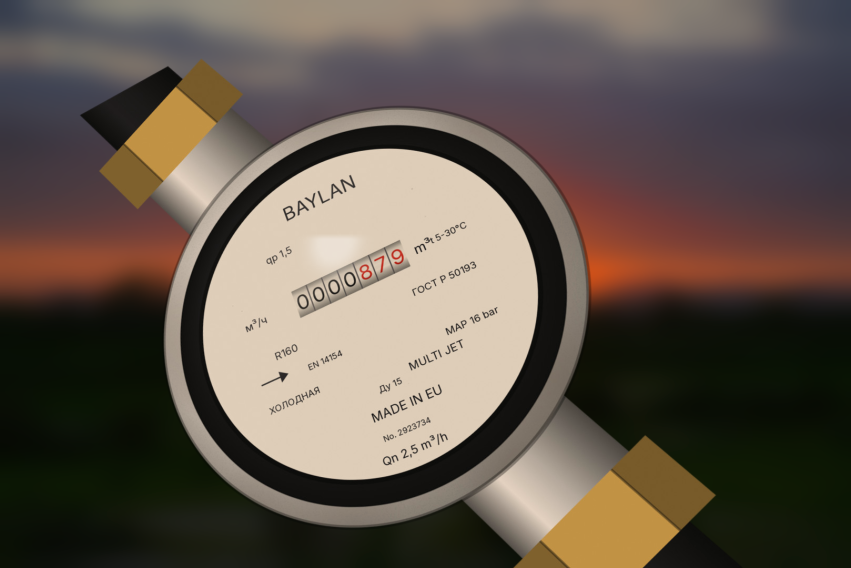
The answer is 0.879 m³
